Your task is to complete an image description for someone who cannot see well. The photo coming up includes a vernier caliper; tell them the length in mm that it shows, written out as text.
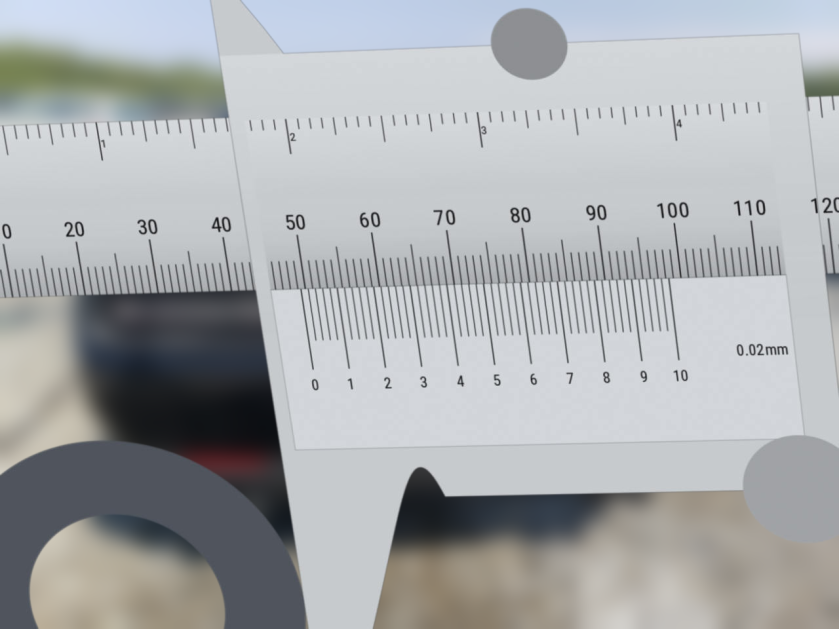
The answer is 49.4 mm
